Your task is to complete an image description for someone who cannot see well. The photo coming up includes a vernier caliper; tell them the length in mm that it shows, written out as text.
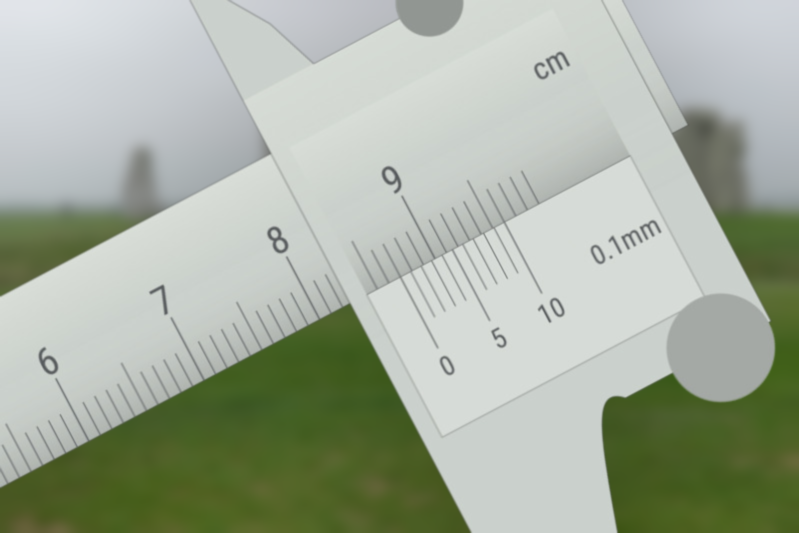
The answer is 87.0 mm
